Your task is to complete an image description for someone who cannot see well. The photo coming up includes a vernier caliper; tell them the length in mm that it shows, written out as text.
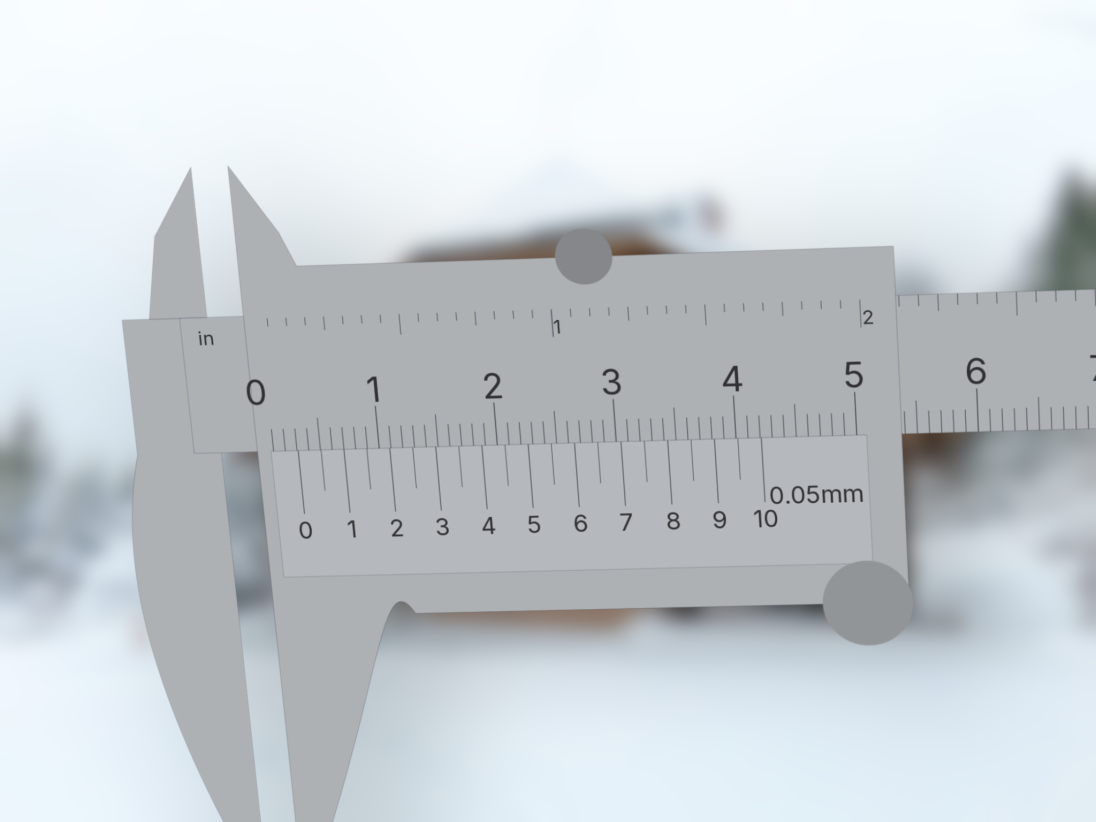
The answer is 3.1 mm
